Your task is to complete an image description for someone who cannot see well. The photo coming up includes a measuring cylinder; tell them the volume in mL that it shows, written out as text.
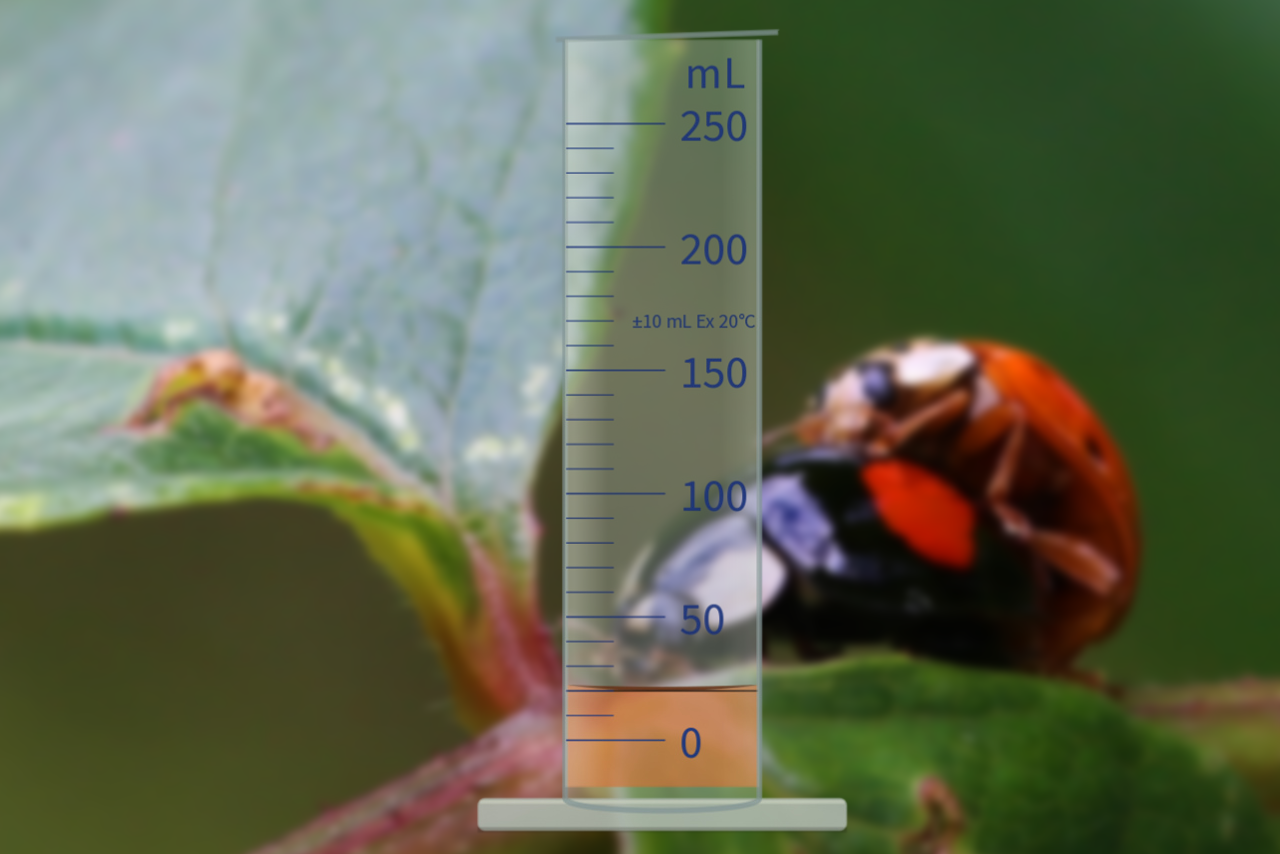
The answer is 20 mL
